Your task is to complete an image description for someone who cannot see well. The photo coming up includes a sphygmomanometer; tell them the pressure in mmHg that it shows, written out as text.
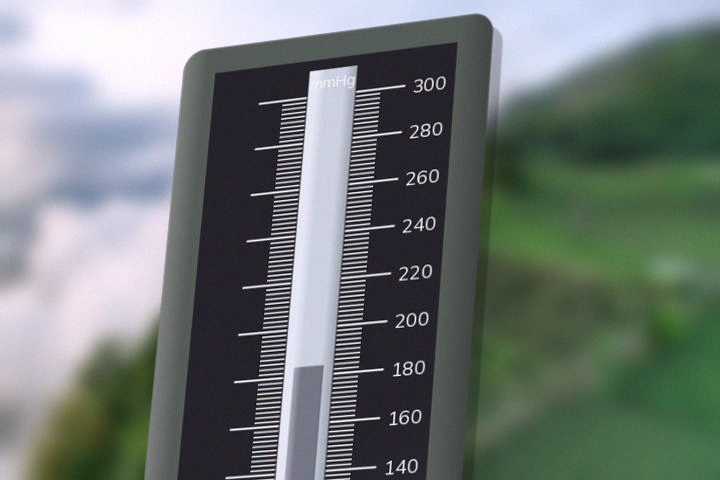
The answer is 184 mmHg
